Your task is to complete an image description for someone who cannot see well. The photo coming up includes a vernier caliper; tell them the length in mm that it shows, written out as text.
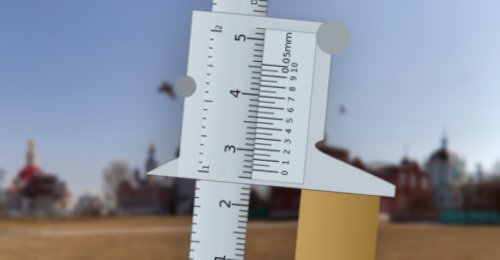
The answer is 26.5 mm
